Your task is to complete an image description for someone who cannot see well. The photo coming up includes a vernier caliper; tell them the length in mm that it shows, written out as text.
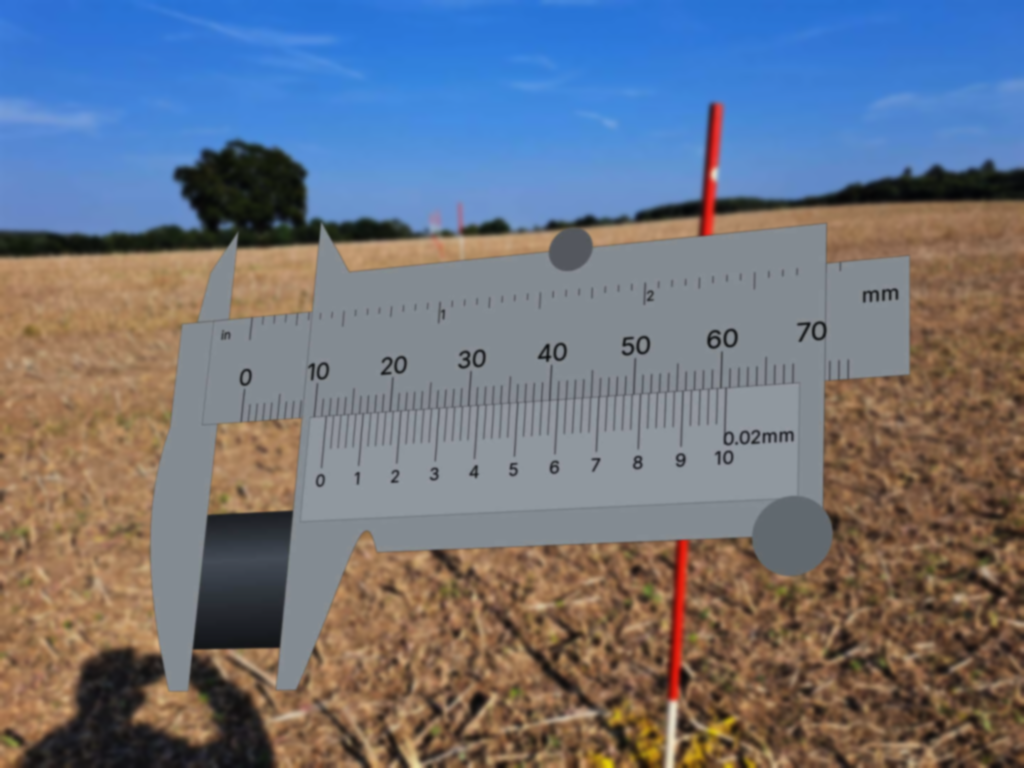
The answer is 11.6 mm
